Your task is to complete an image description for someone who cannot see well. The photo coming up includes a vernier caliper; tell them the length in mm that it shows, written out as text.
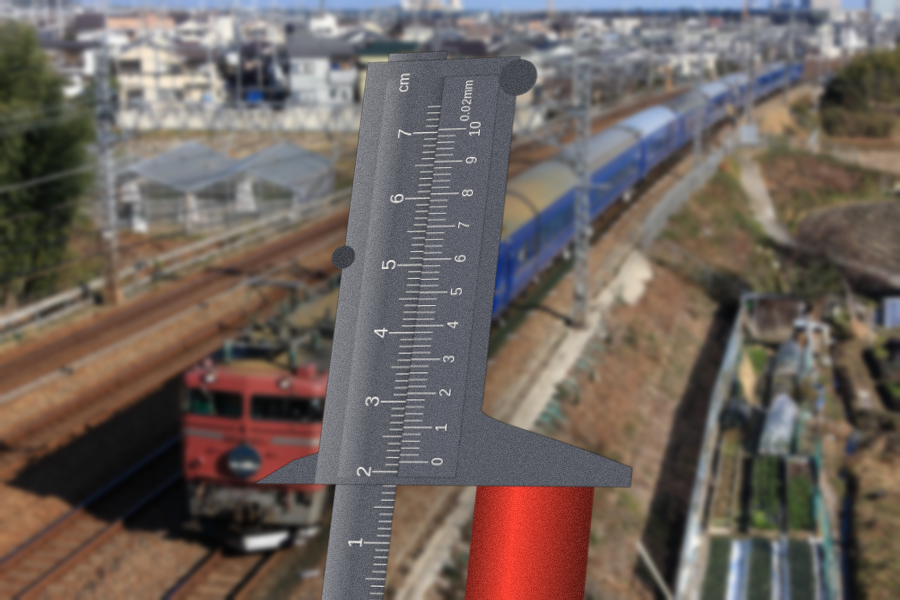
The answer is 21.4 mm
